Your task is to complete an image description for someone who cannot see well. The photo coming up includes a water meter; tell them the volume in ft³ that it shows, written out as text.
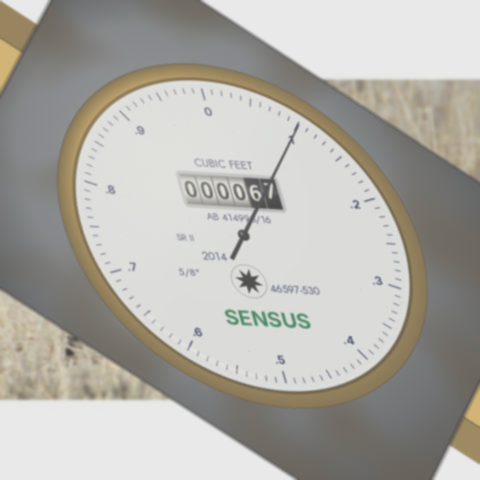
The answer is 67.10 ft³
